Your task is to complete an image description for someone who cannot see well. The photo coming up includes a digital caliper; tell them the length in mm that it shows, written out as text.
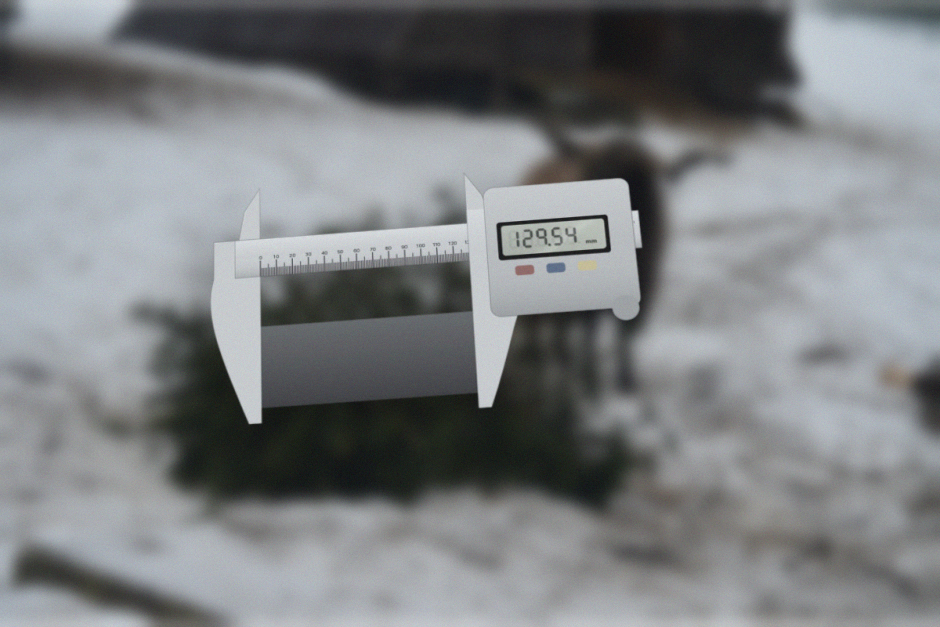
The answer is 129.54 mm
